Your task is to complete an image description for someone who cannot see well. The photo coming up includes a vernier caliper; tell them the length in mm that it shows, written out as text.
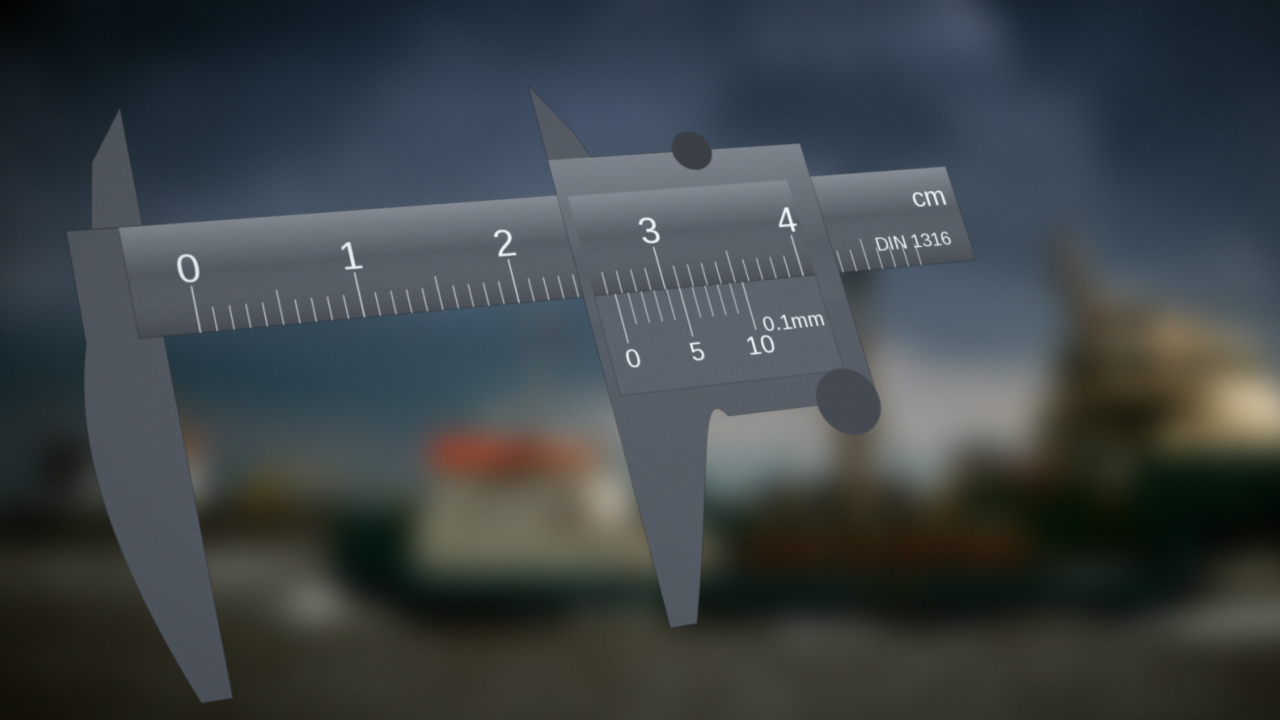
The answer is 26.5 mm
